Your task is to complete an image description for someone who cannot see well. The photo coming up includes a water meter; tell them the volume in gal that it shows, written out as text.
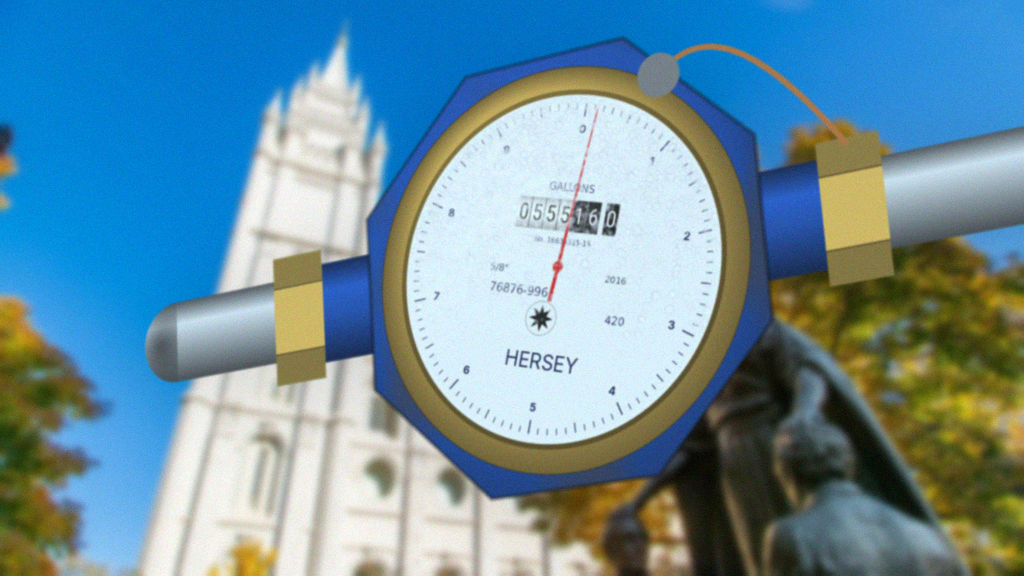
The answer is 555160.1 gal
